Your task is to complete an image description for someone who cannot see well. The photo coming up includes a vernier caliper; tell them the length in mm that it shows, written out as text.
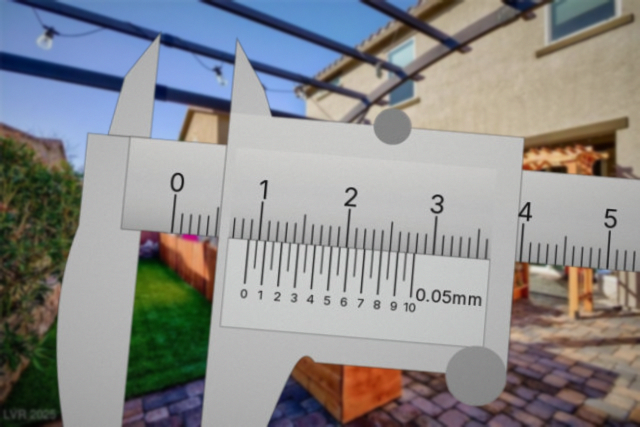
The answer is 8.8 mm
